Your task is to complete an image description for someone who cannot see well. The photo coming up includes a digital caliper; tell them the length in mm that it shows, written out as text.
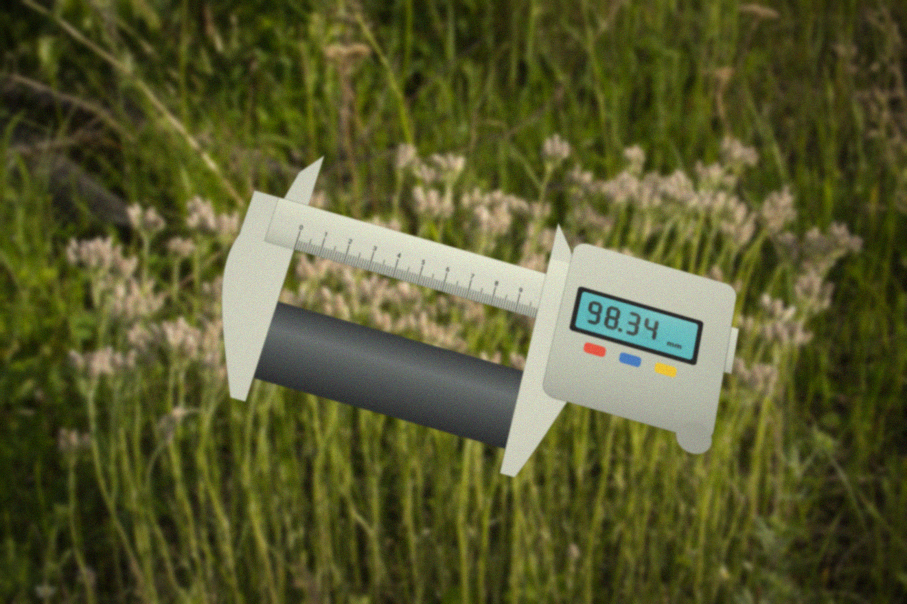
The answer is 98.34 mm
